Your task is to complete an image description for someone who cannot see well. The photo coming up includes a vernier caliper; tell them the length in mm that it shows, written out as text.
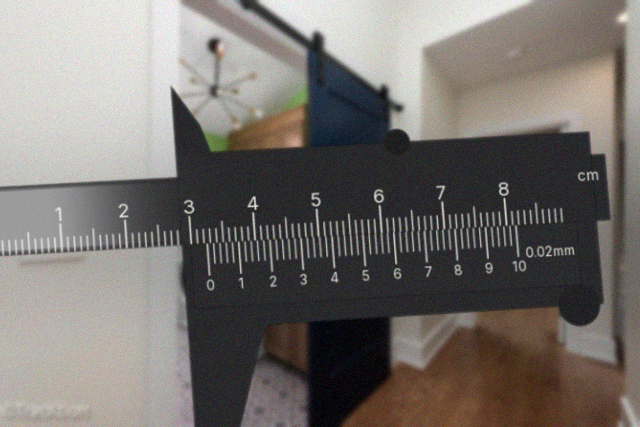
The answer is 32.5 mm
